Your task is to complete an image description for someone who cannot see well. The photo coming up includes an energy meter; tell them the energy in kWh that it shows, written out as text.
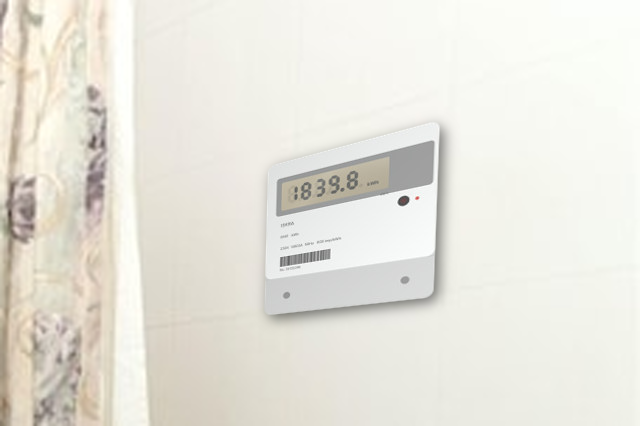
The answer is 1839.8 kWh
